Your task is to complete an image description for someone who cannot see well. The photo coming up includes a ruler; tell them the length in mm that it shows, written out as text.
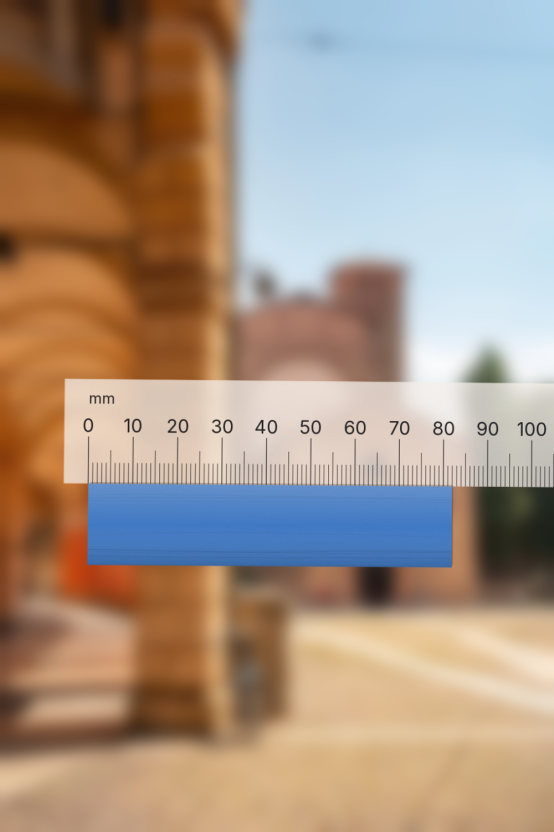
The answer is 82 mm
